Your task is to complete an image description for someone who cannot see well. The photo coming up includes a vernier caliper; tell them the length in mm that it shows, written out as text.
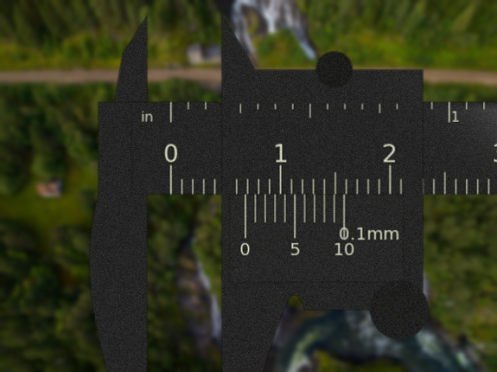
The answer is 6.8 mm
